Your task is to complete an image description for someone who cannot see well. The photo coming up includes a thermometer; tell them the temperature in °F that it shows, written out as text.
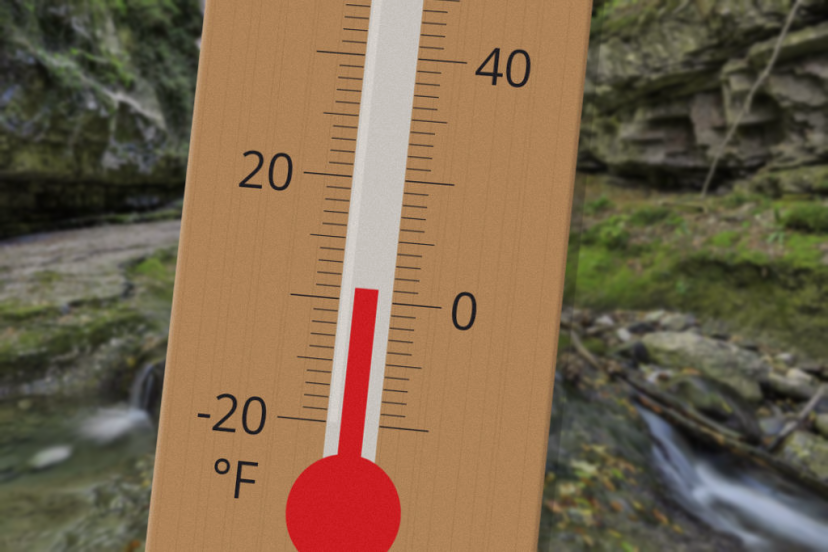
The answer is 2 °F
